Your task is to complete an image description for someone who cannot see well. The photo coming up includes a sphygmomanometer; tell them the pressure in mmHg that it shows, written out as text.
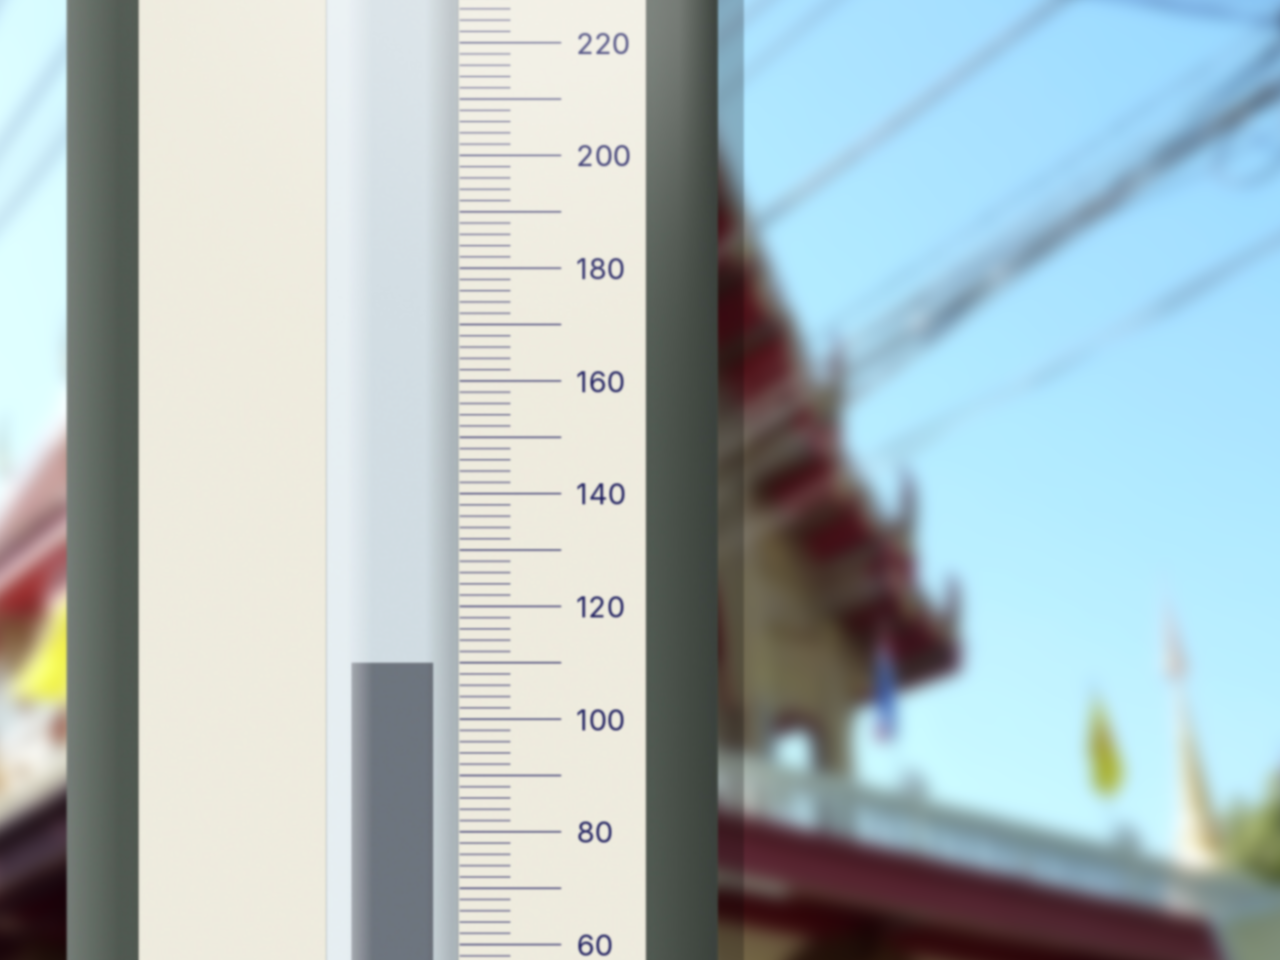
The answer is 110 mmHg
